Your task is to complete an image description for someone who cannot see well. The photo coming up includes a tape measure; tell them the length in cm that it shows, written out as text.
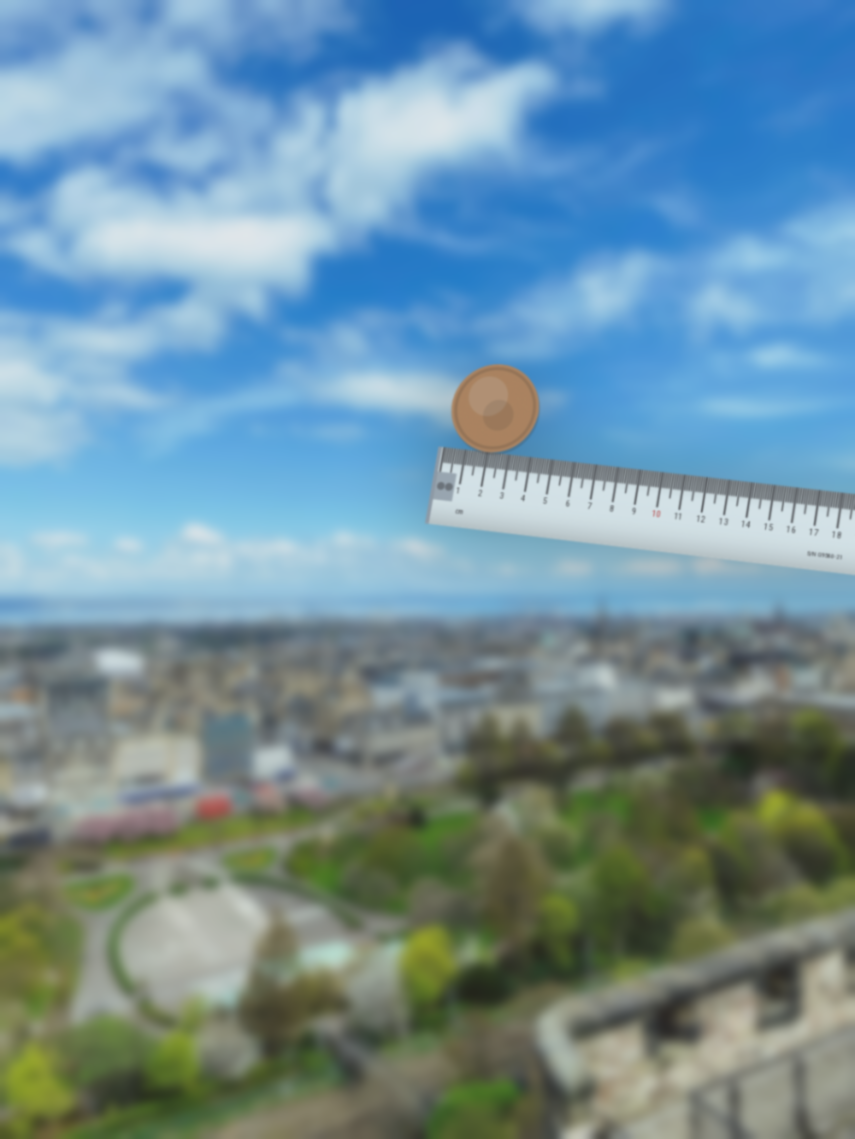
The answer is 4 cm
